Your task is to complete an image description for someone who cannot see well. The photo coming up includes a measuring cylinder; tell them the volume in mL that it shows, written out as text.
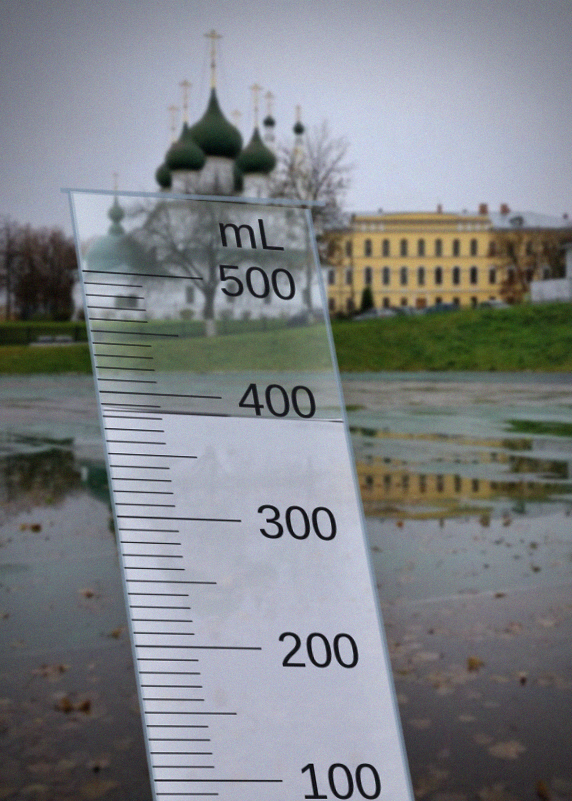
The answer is 385 mL
